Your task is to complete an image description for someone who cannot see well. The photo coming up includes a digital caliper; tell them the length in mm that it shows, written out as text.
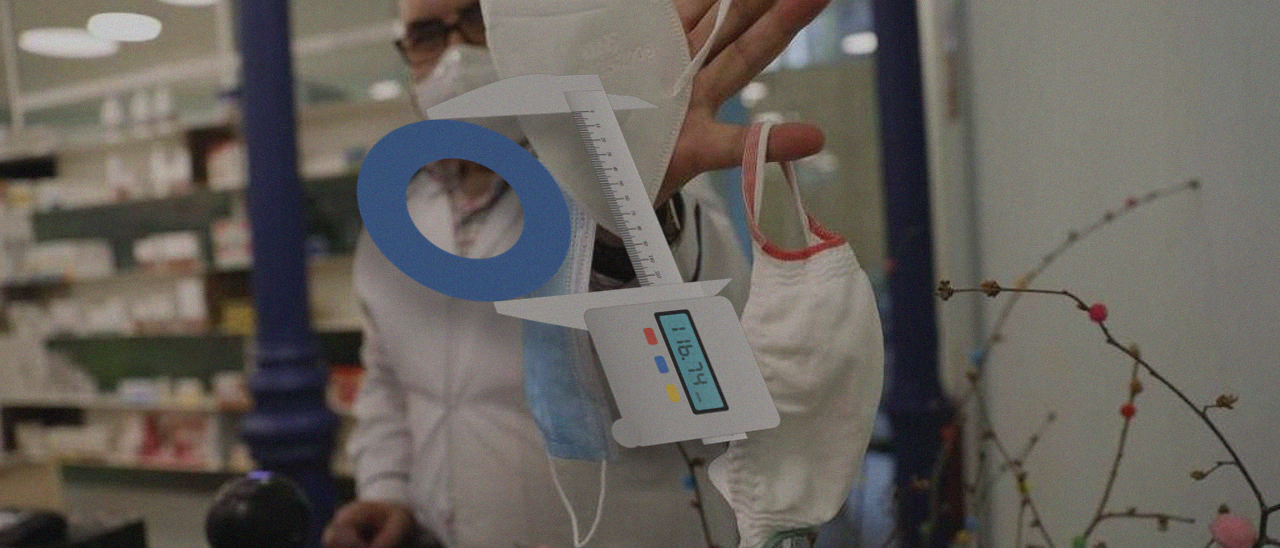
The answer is 116.74 mm
